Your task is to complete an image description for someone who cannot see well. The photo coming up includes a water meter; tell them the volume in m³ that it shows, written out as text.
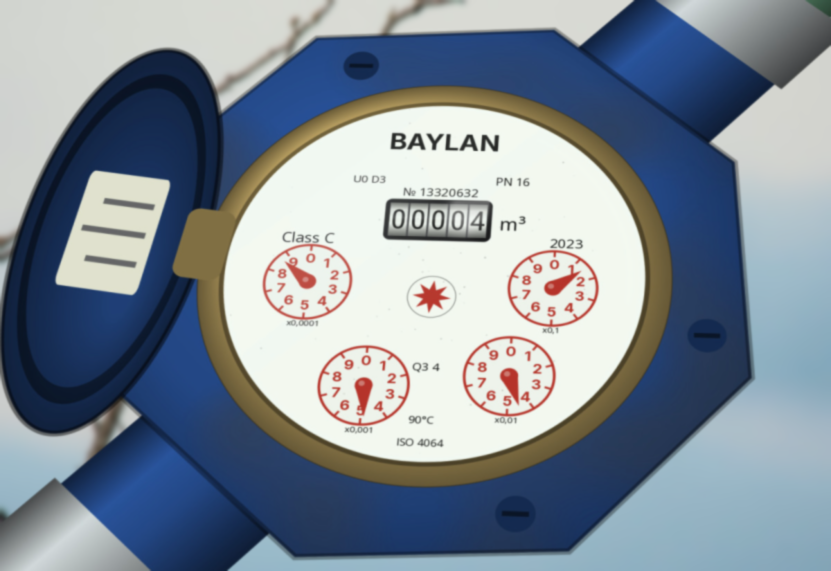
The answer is 4.1448 m³
